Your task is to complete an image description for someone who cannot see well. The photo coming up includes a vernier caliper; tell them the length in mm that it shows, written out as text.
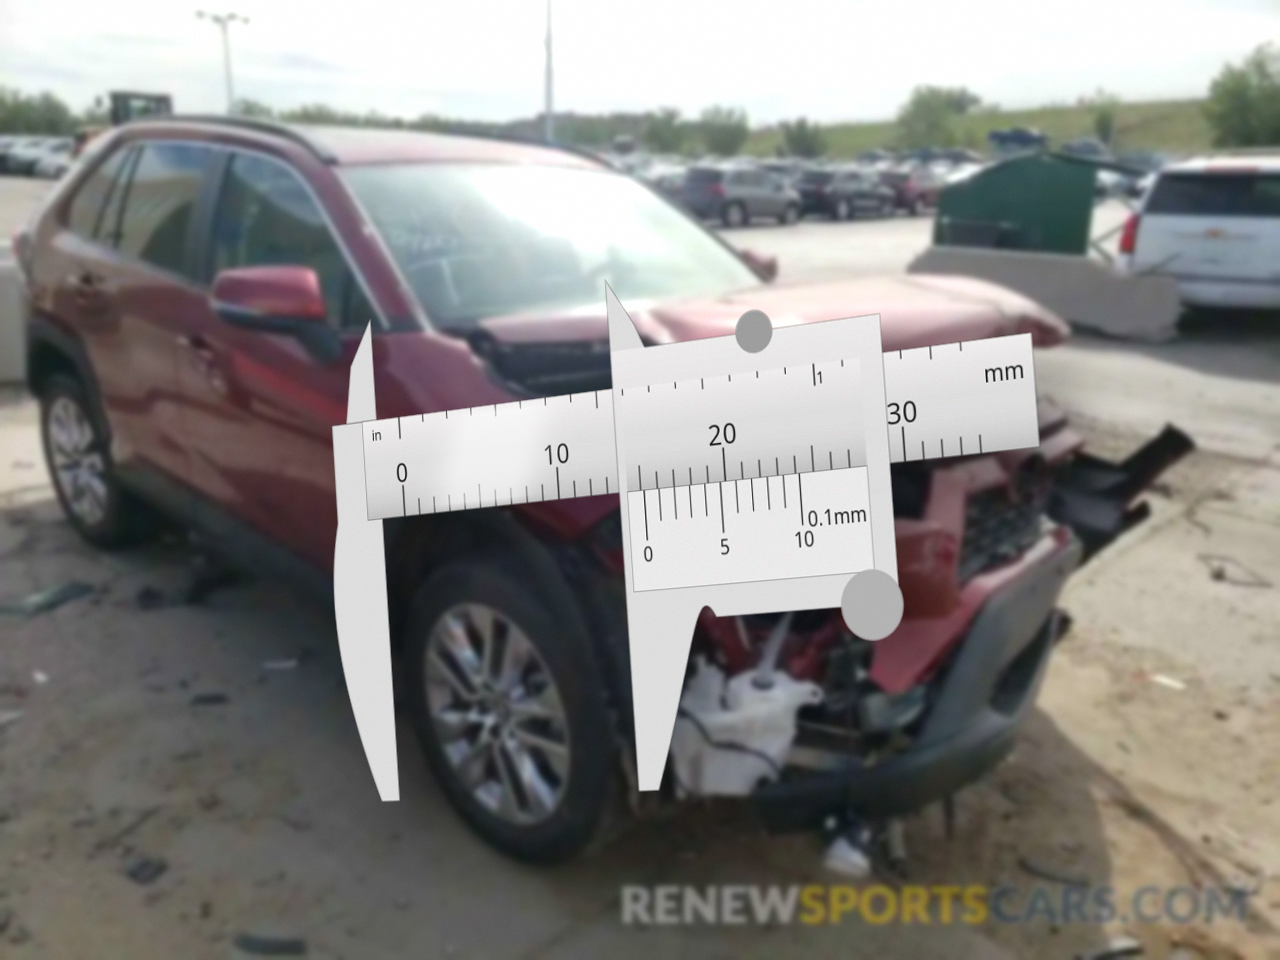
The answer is 15.2 mm
